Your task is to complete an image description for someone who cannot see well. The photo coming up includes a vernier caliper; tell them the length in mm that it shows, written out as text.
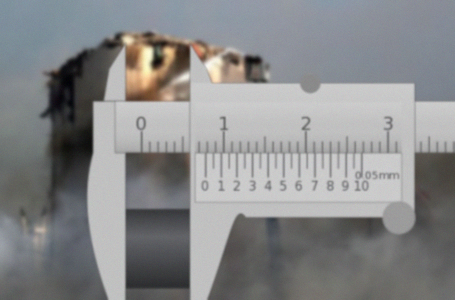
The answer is 7.8 mm
